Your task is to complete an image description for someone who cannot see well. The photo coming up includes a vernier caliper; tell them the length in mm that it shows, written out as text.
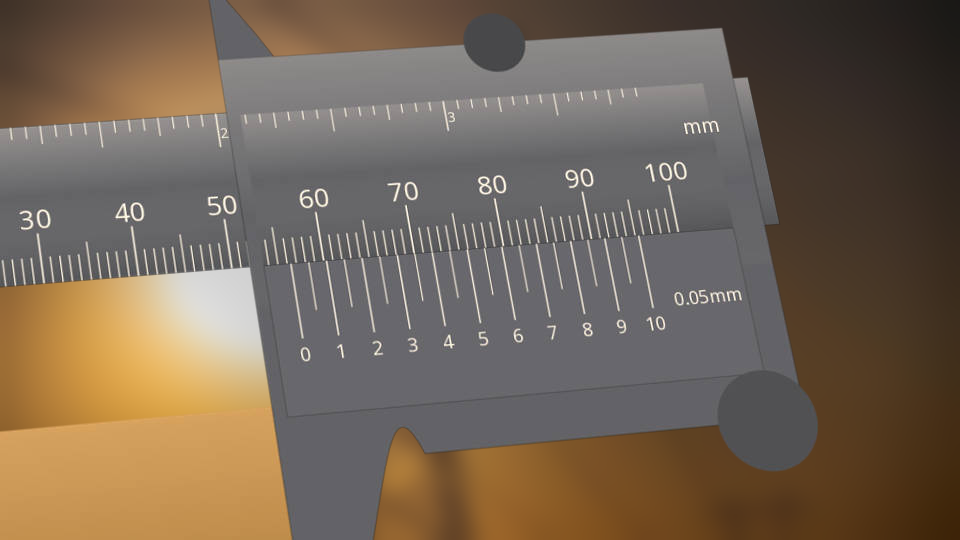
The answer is 56.4 mm
